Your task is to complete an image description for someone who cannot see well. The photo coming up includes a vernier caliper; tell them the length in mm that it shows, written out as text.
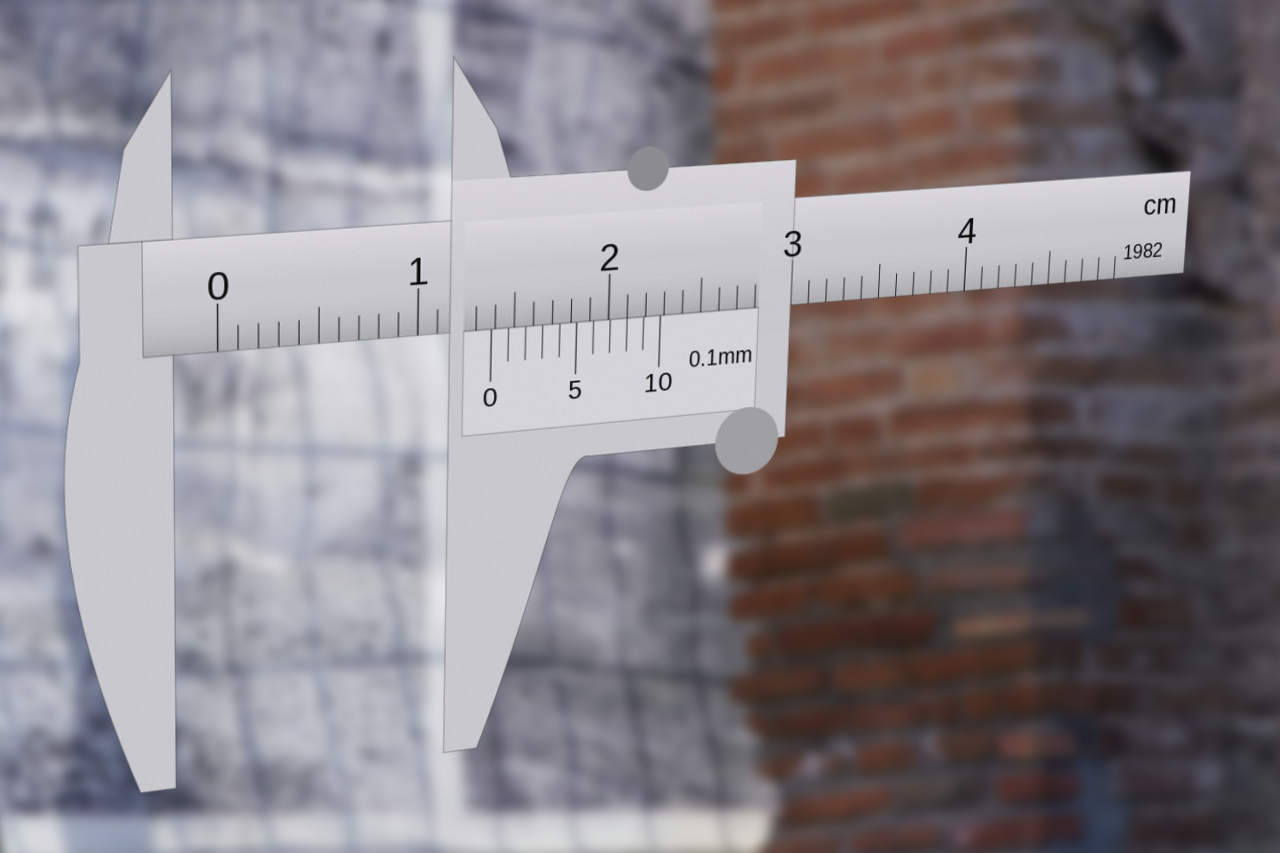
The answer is 13.8 mm
